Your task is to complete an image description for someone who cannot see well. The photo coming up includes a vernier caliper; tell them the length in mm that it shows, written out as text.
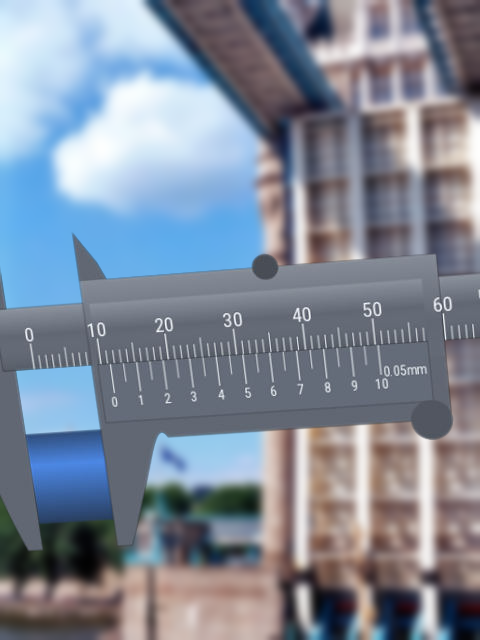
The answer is 11.4 mm
